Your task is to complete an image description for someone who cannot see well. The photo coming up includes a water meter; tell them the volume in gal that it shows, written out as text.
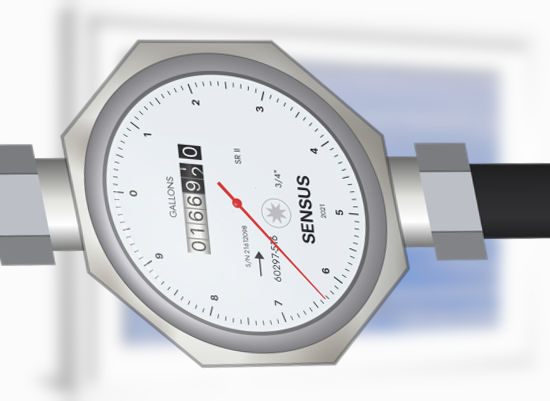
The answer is 166916.3 gal
